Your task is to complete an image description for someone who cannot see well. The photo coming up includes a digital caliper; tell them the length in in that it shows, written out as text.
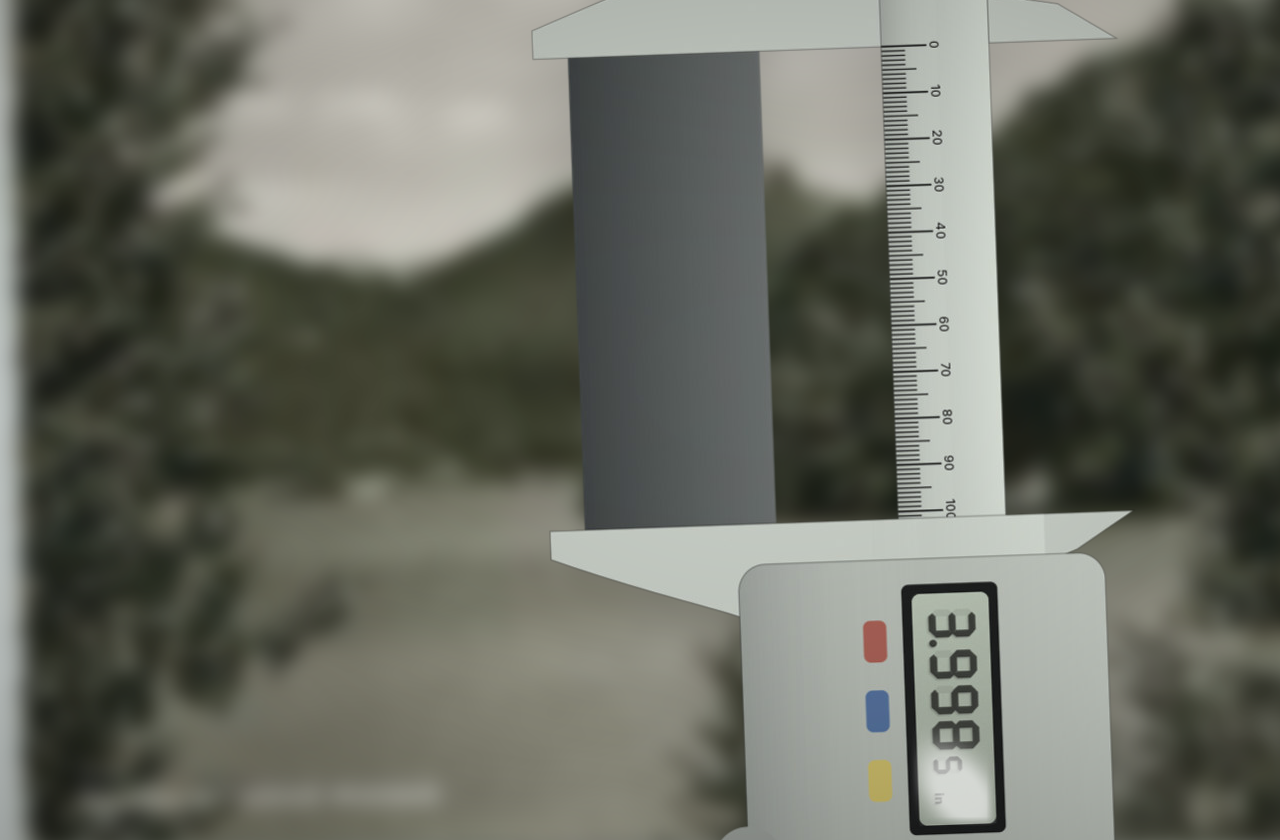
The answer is 3.9985 in
